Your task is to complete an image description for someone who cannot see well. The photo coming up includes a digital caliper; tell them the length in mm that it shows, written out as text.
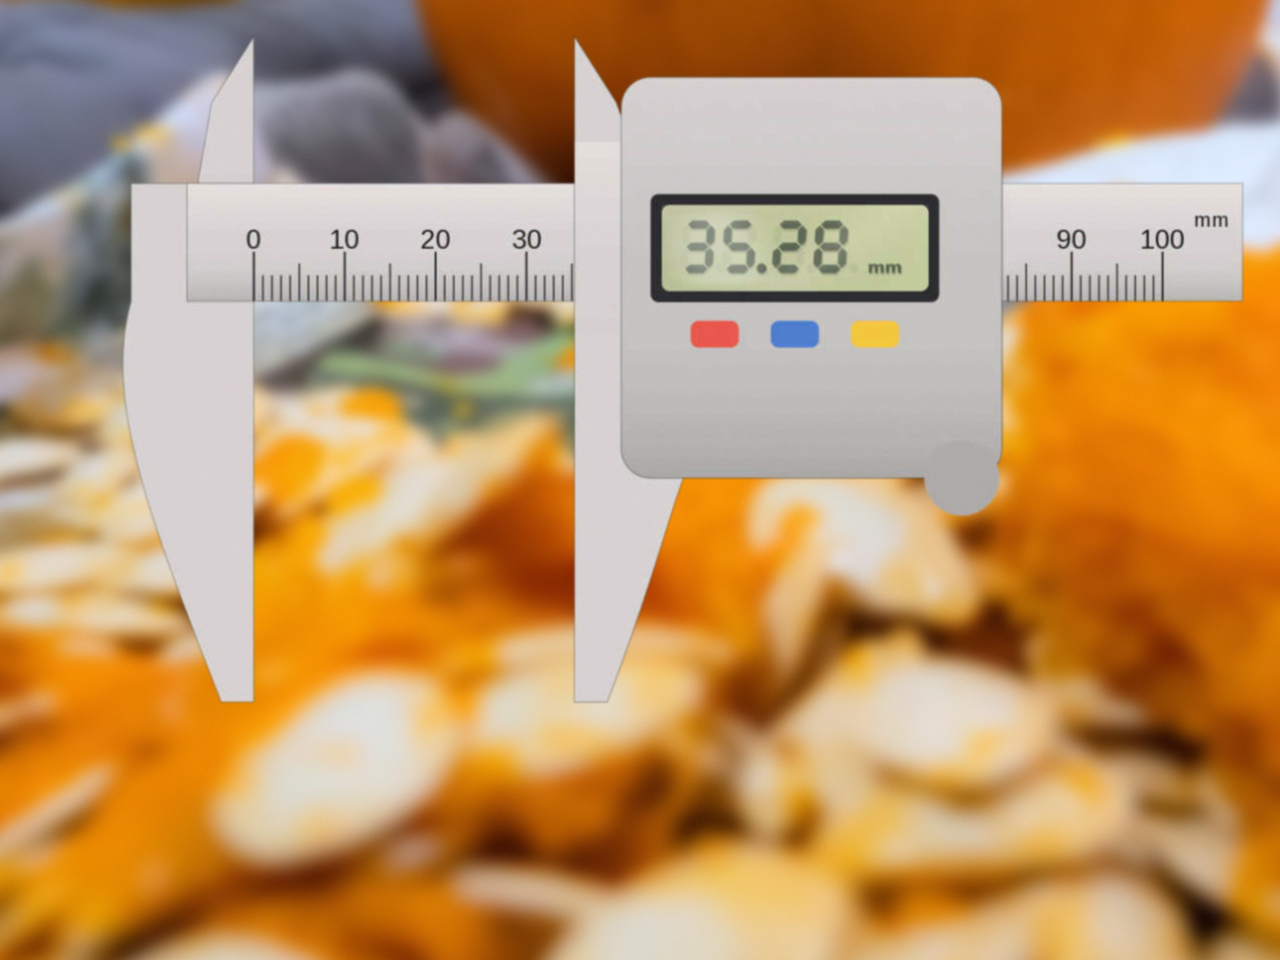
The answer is 35.28 mm
